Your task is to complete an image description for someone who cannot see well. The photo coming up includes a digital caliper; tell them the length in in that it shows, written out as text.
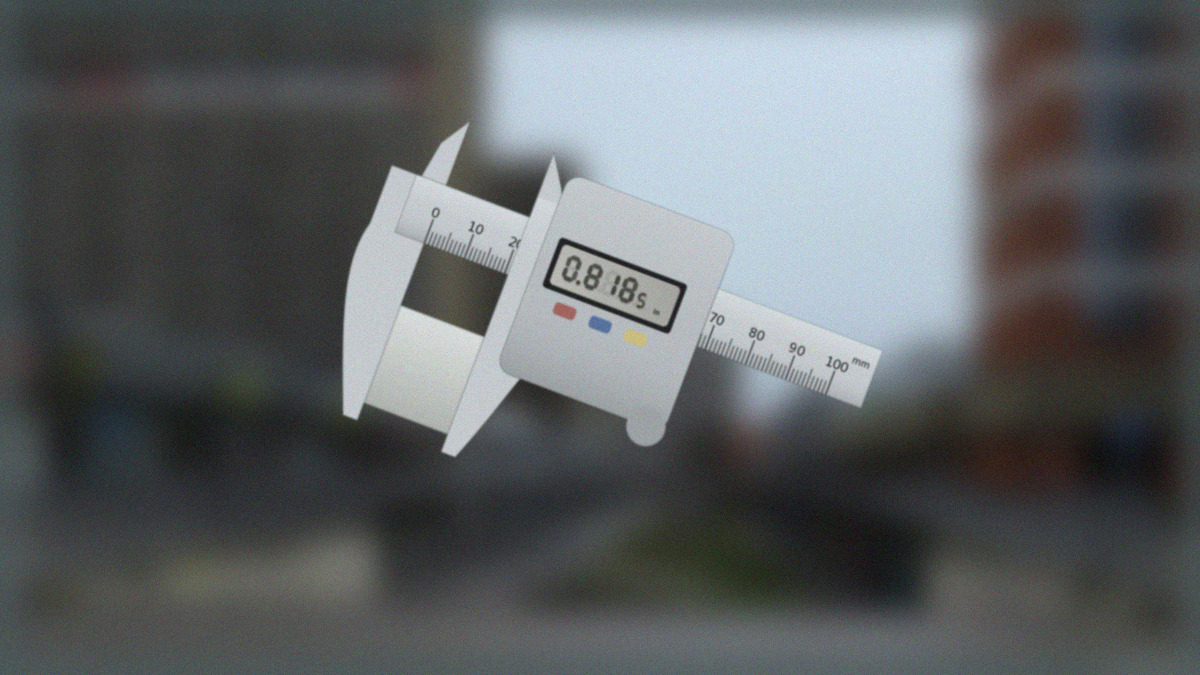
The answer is 0.8185 in
